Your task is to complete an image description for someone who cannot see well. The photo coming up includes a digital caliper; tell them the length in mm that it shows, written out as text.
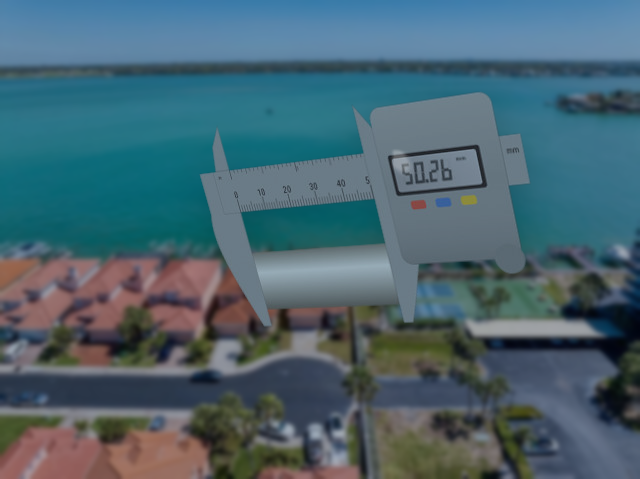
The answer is 50.26 mm
